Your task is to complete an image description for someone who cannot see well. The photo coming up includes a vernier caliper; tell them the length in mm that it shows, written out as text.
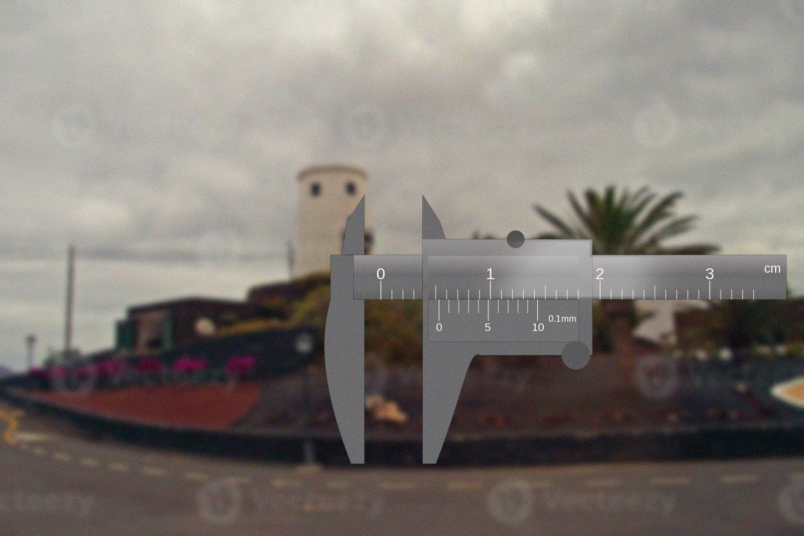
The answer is 5.3 mm
